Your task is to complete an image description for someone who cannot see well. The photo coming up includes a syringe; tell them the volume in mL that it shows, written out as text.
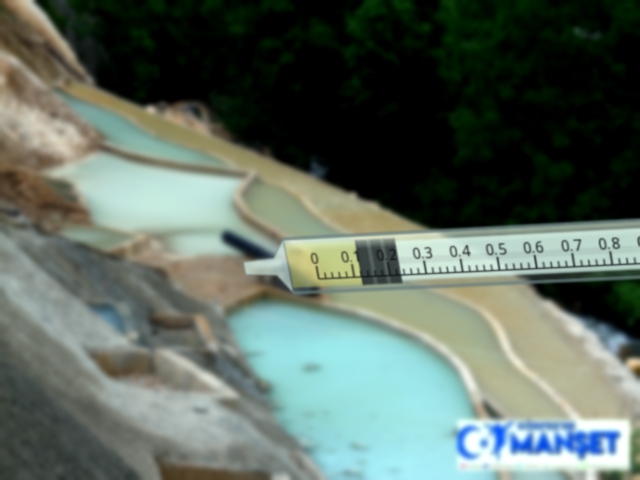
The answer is 0.12 mL
